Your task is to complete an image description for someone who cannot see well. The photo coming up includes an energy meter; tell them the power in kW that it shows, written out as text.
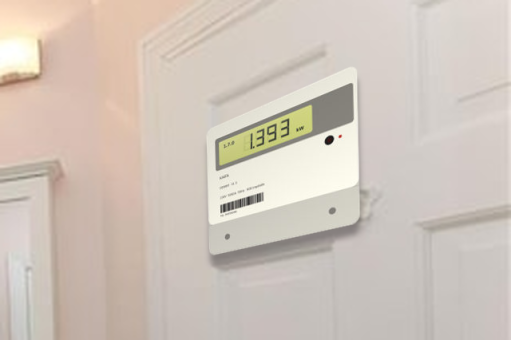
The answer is 1.393 kW
